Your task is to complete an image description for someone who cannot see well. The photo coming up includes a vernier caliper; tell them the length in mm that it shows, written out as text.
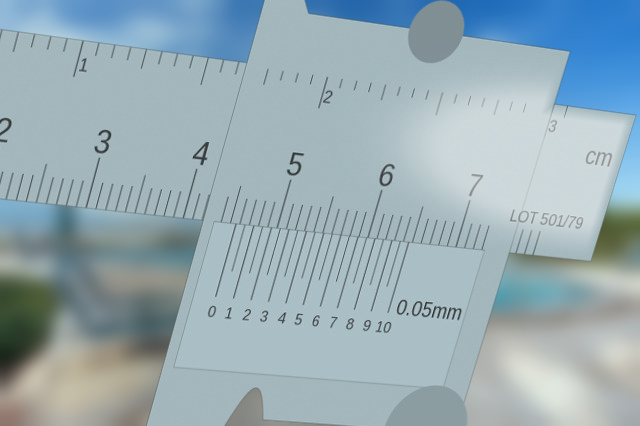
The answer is 45.6 mm
